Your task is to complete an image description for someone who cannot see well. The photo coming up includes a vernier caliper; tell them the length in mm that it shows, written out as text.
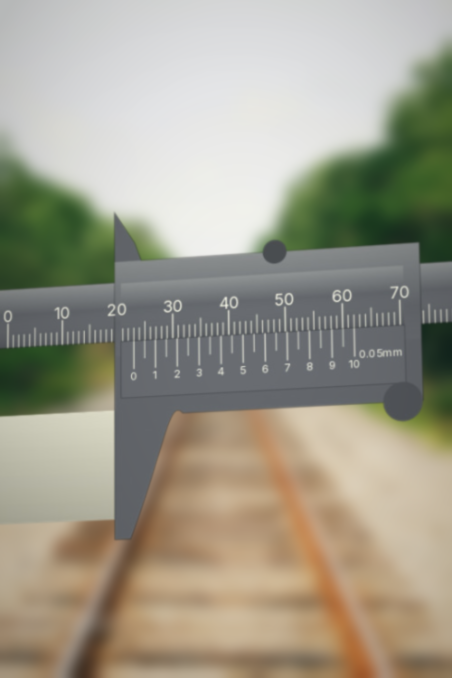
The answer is 23.0 mm
